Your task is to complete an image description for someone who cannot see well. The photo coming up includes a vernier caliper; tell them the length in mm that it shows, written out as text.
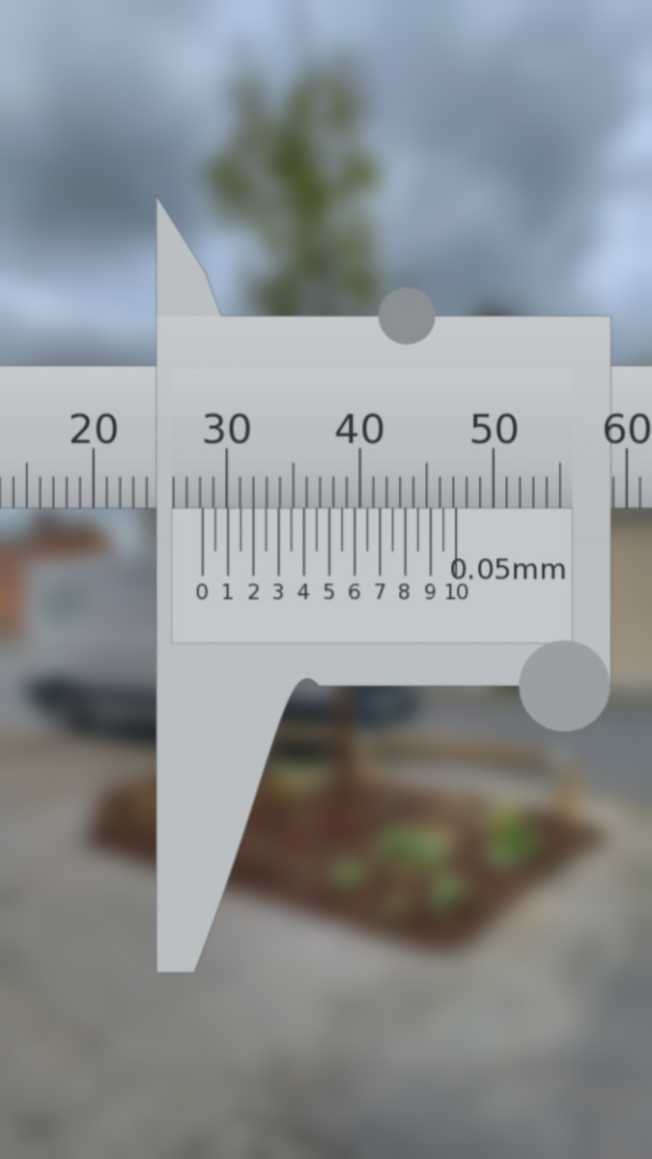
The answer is 28.2 mm
